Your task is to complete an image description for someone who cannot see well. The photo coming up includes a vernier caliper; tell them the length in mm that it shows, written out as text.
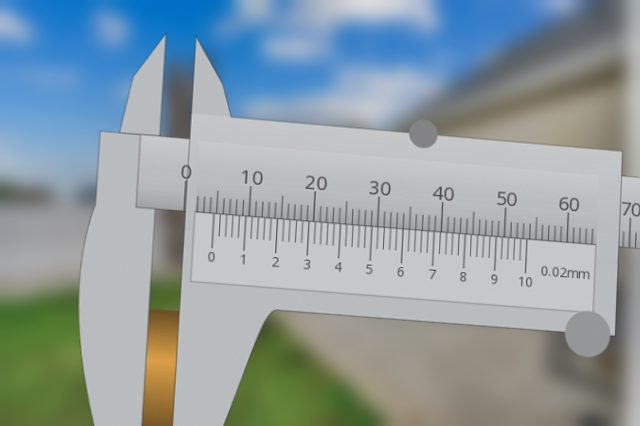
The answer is 4.6 mm
